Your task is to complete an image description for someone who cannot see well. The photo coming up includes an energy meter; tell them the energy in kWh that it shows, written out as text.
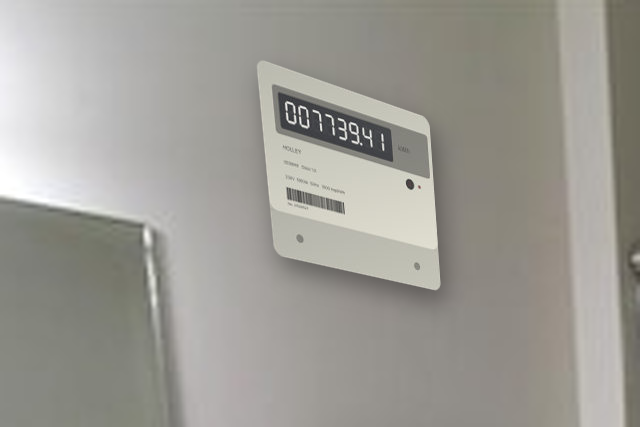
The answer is 7739.41 kWh
